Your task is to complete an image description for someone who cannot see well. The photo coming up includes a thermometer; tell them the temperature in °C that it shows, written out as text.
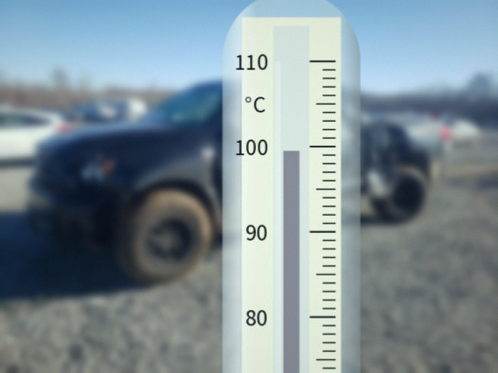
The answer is 99.5 °C
